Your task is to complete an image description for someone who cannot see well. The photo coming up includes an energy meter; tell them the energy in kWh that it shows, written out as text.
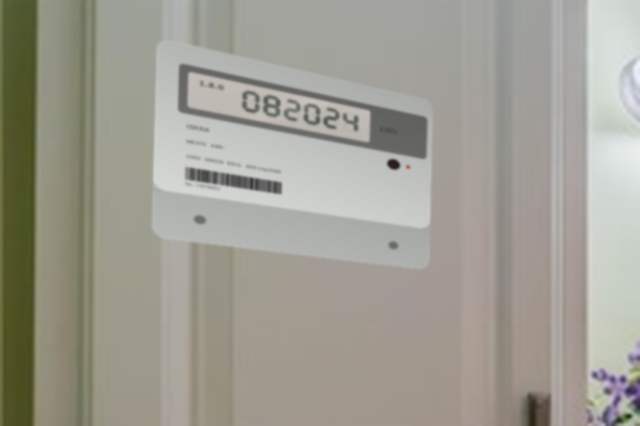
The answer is 82024 kWh
